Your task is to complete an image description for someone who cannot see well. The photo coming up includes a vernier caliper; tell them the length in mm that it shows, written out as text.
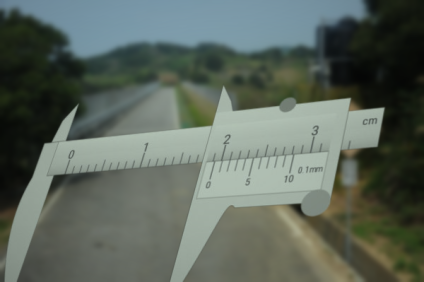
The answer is 19.2 mm
